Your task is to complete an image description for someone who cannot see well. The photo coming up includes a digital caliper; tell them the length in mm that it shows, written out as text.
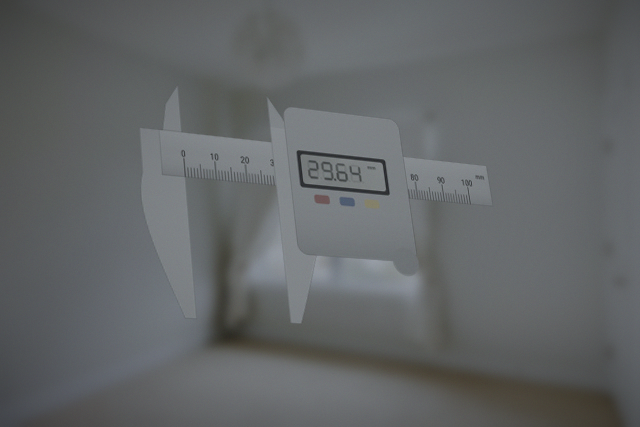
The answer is 29.64 mm
